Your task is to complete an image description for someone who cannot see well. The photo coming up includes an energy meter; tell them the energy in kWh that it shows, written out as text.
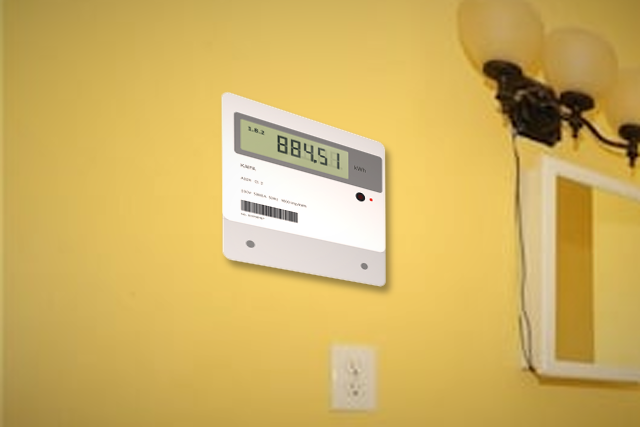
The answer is 884.51 kWh
